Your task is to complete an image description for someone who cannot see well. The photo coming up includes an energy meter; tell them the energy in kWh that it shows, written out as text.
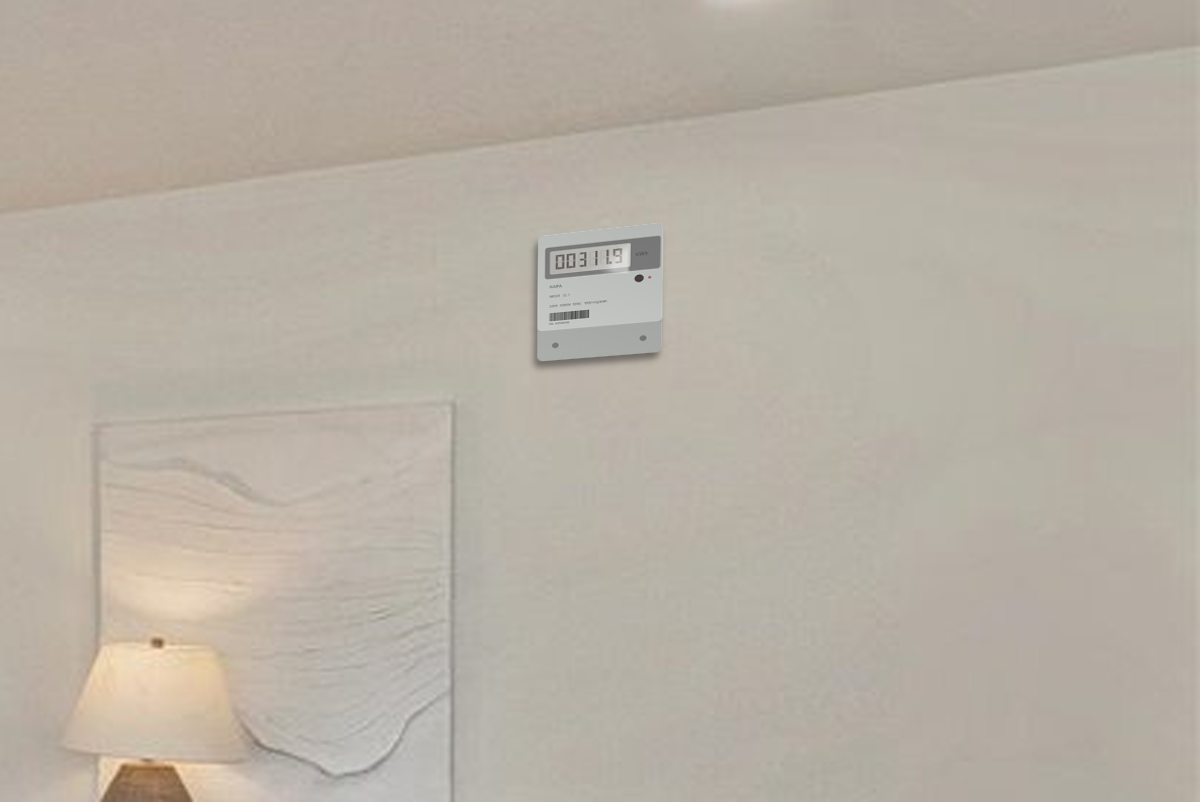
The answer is 311.9 kWh
